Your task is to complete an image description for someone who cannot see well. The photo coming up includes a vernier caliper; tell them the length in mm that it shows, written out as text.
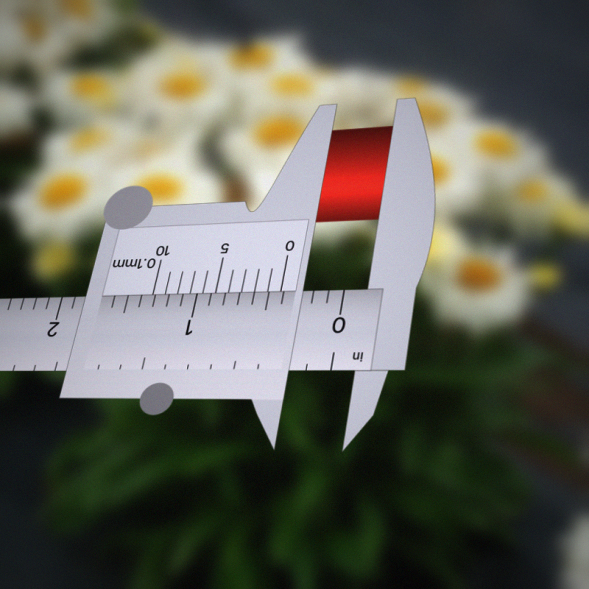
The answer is 4.2 mm
